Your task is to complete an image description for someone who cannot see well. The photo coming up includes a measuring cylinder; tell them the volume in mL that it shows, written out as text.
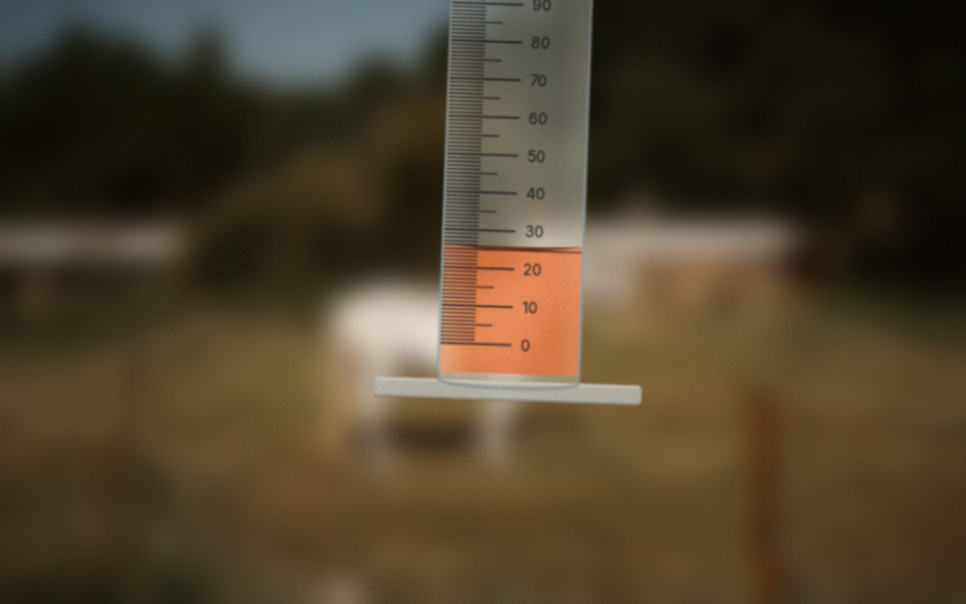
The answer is 25 mL
